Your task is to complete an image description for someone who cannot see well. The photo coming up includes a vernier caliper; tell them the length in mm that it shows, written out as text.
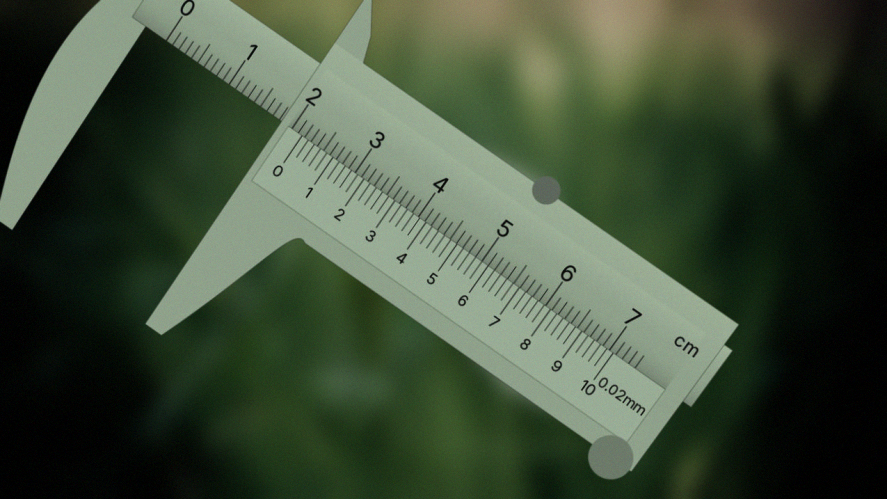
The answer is 21.6 mm
